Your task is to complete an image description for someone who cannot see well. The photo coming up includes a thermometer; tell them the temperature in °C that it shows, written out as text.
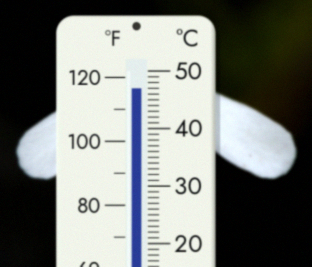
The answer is 47 °C
